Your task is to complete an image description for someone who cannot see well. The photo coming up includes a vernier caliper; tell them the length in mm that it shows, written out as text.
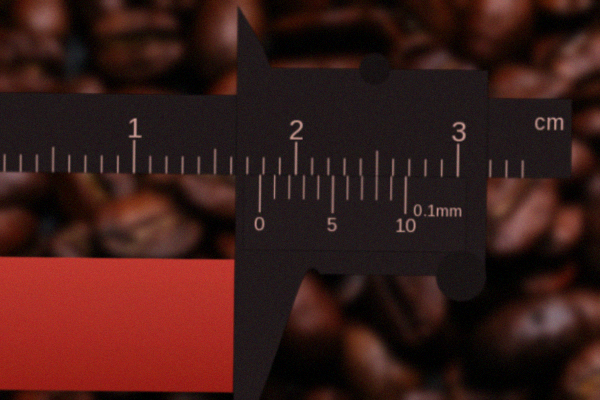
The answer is 17.8 mm
